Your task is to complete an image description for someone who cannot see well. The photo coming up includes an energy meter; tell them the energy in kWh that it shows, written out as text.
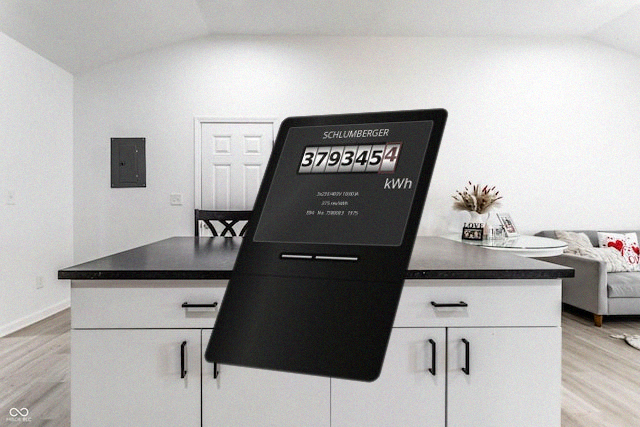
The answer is 379345.4 kWh
